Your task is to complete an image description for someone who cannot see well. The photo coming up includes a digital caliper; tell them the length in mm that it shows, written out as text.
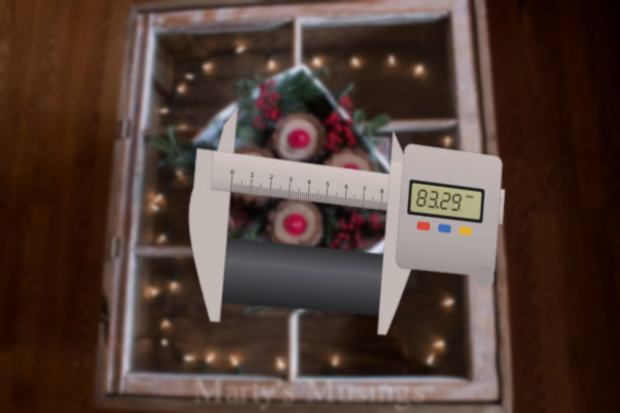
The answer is 83.29 mm
